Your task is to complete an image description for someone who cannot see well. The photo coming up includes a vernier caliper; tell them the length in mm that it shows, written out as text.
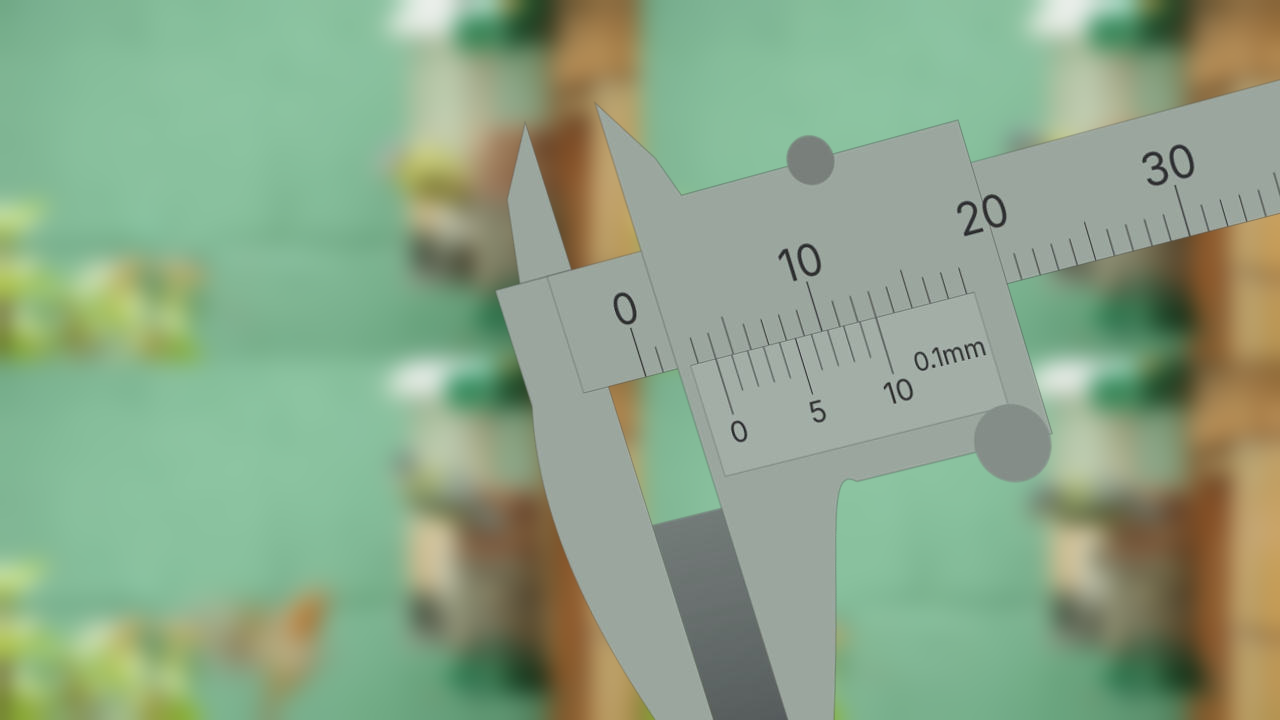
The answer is 4.0 mm
